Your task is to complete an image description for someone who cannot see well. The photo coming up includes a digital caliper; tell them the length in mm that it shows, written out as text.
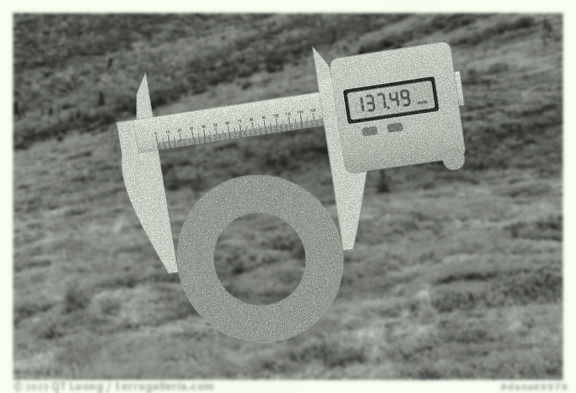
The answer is 137.49 mm
